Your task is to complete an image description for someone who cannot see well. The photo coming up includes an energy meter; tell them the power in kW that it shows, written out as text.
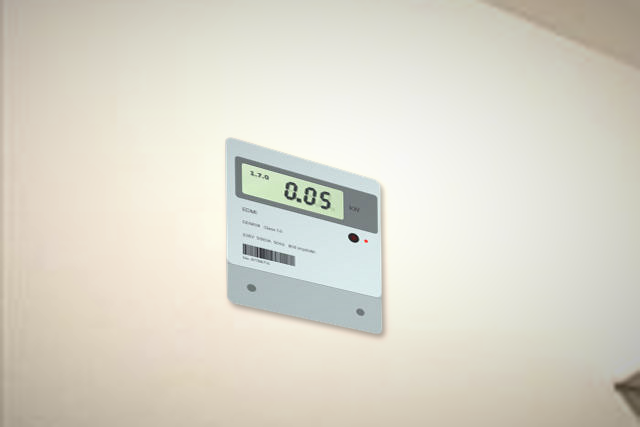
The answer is 0.05 kW
